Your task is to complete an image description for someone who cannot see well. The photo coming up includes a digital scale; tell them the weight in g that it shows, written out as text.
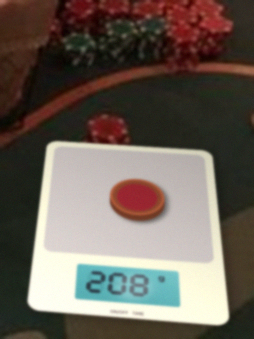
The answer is 208 g
